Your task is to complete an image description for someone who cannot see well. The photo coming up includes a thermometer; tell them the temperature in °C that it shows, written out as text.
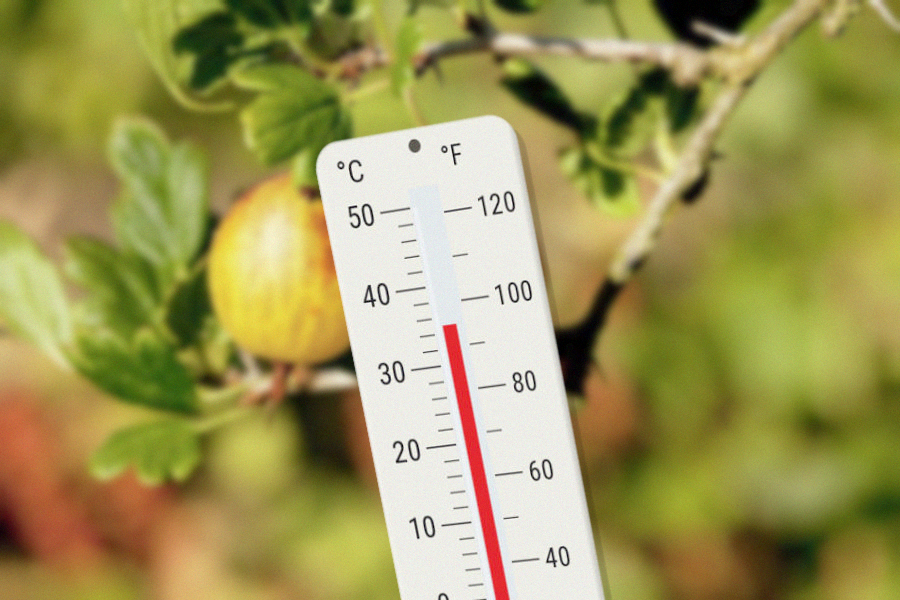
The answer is 35 °C
